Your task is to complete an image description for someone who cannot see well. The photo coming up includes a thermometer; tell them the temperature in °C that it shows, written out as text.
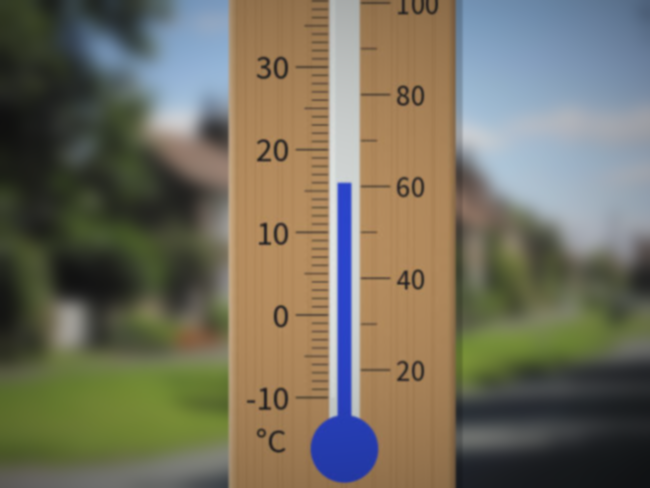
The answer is 16 °C
